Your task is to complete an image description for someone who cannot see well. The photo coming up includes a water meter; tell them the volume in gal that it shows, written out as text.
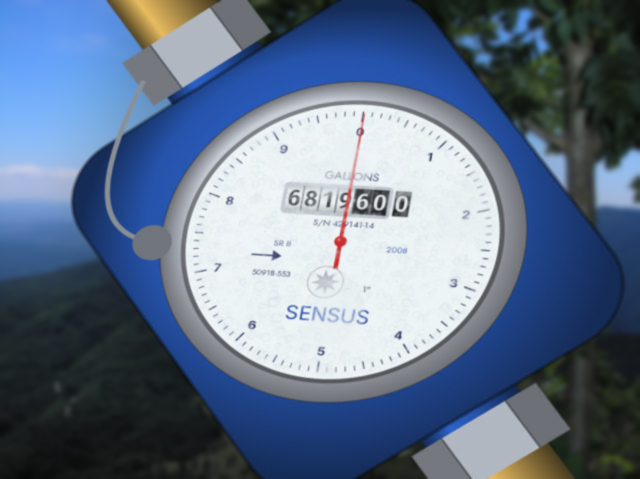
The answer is 6819600.0 gal
